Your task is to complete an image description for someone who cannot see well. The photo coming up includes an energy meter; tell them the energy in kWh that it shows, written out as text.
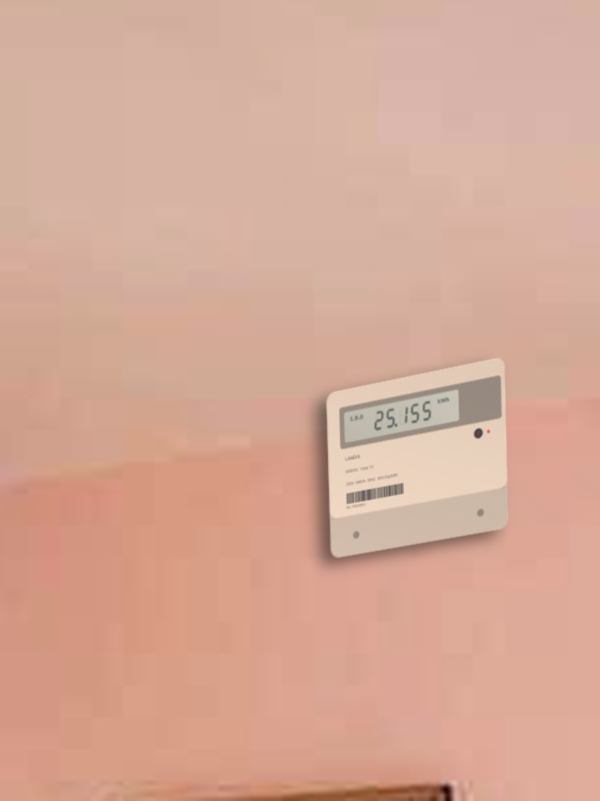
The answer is 25.155 kWh
